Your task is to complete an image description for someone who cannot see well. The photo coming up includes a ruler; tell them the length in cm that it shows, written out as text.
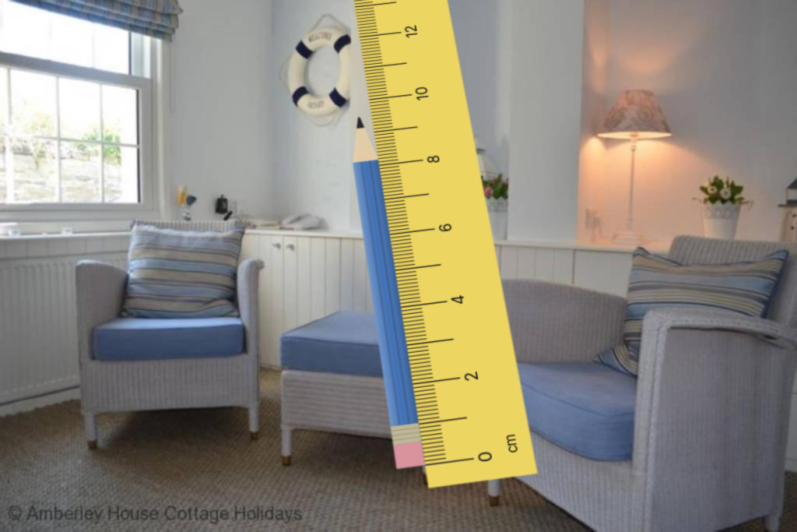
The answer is 9.5 cm
